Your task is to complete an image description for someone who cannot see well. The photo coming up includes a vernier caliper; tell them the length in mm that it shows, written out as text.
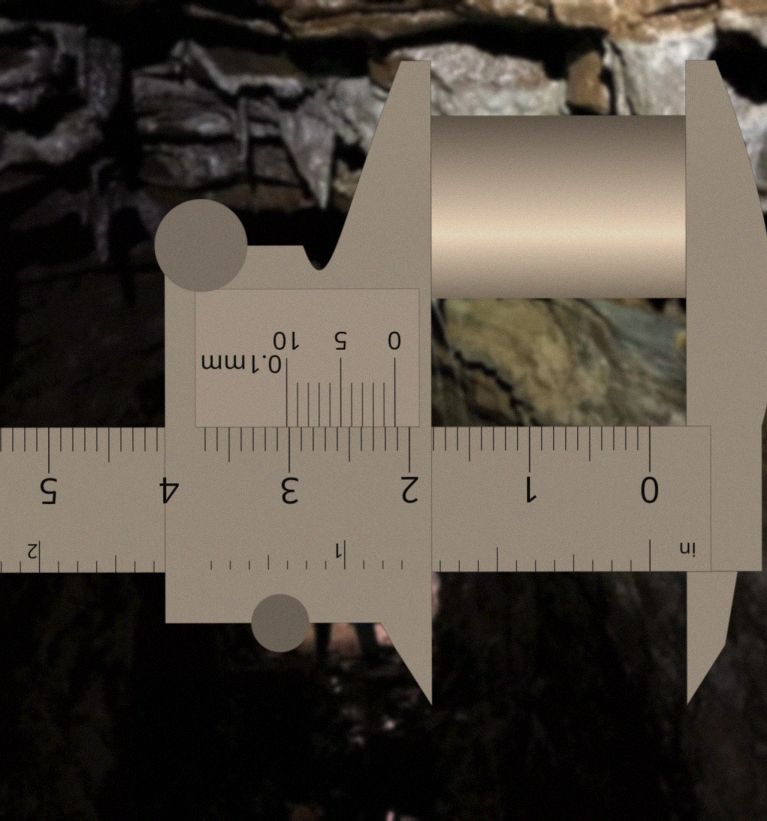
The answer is 21.2 mm
